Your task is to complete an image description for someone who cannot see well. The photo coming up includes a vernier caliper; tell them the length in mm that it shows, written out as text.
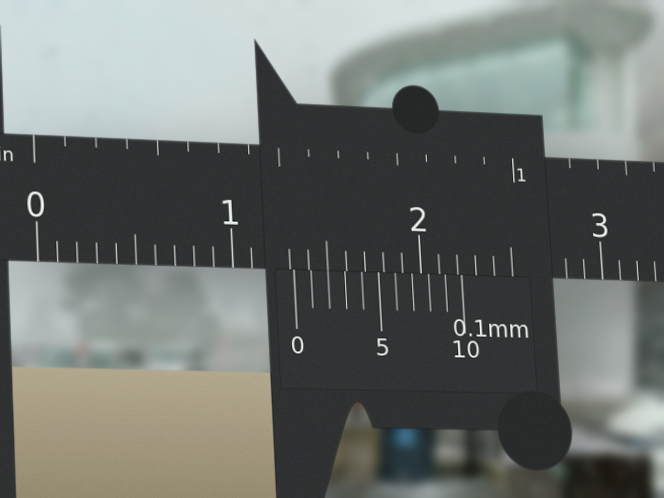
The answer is 13.2 mm
